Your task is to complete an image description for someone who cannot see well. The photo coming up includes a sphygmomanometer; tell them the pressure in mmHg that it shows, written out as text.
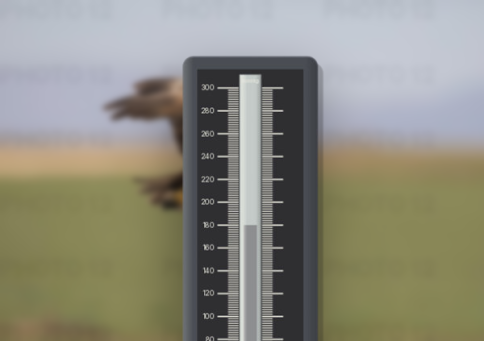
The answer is 180 mmHg
